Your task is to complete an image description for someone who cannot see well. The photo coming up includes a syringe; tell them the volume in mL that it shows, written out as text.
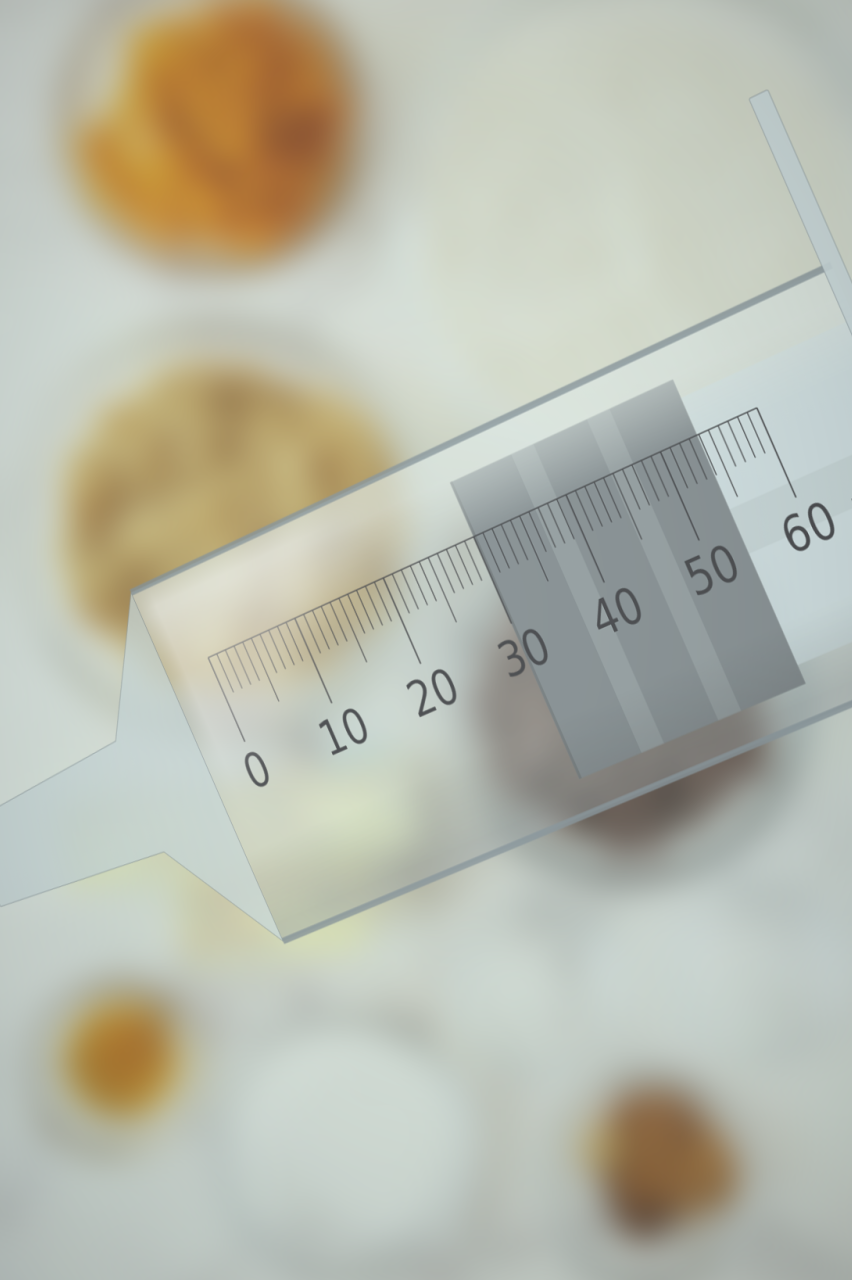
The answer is 30 mL
